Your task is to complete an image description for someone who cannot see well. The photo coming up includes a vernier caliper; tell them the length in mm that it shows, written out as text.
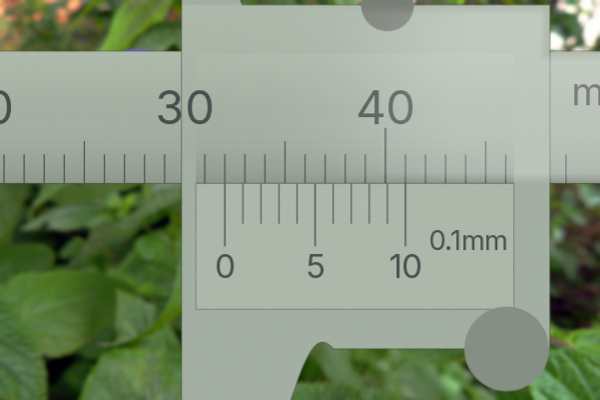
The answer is 32.0 mm
